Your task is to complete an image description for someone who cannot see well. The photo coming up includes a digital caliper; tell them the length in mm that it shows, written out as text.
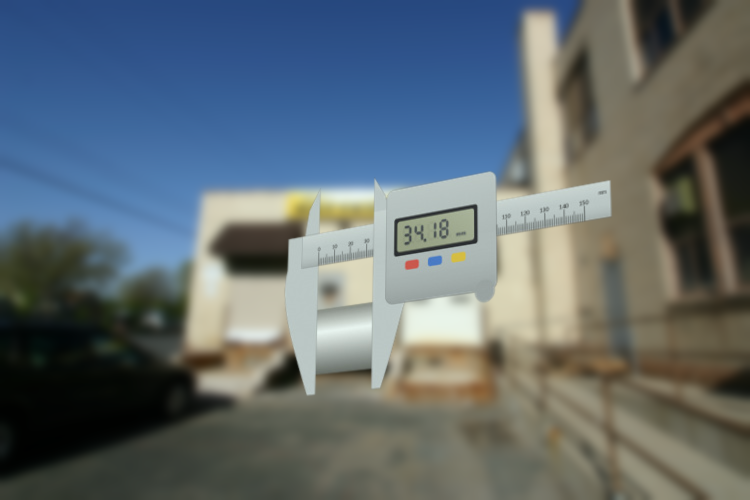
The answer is 34.18 mm
